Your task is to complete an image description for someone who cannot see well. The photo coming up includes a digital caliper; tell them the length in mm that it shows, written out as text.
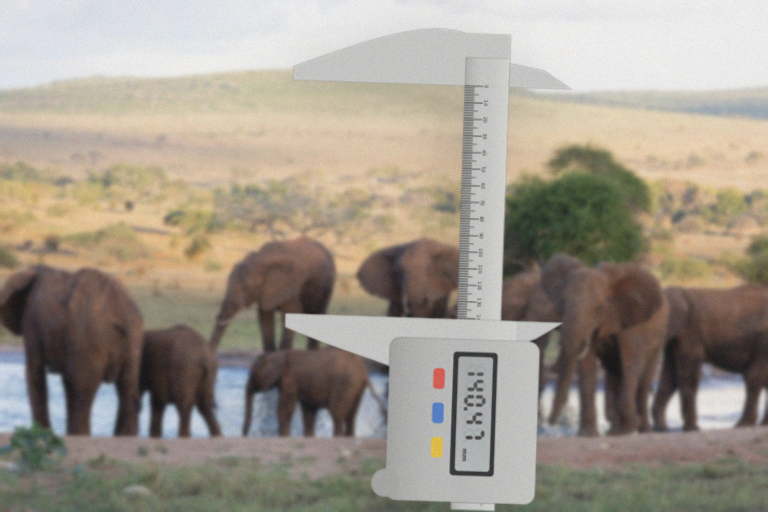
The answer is 140.47 mm
